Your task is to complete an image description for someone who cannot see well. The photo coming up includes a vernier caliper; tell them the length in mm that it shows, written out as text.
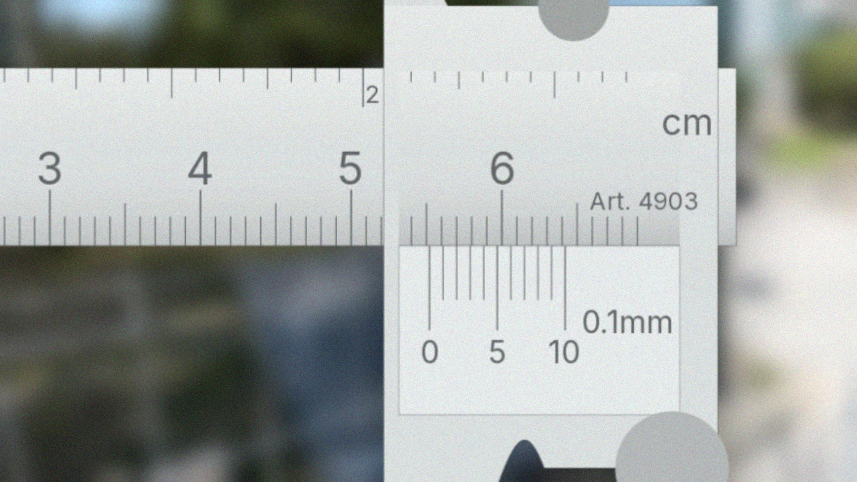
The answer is 55.2 mm
